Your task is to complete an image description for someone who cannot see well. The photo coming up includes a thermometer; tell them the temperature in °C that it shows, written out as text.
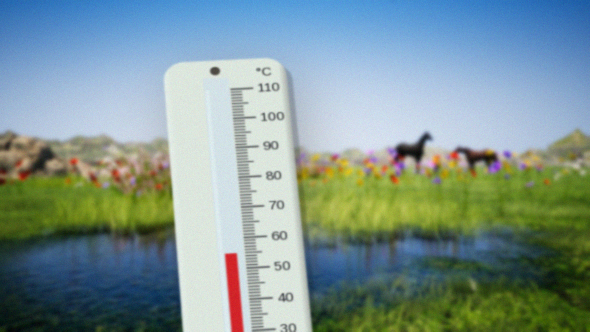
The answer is 55 °C
